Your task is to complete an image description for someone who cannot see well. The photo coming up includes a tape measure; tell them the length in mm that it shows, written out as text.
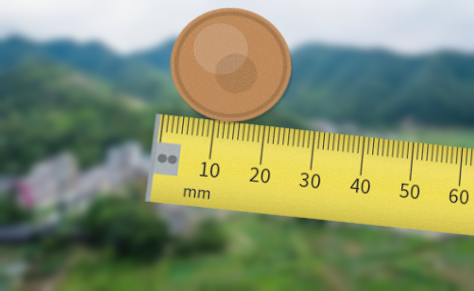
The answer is 24 mm
